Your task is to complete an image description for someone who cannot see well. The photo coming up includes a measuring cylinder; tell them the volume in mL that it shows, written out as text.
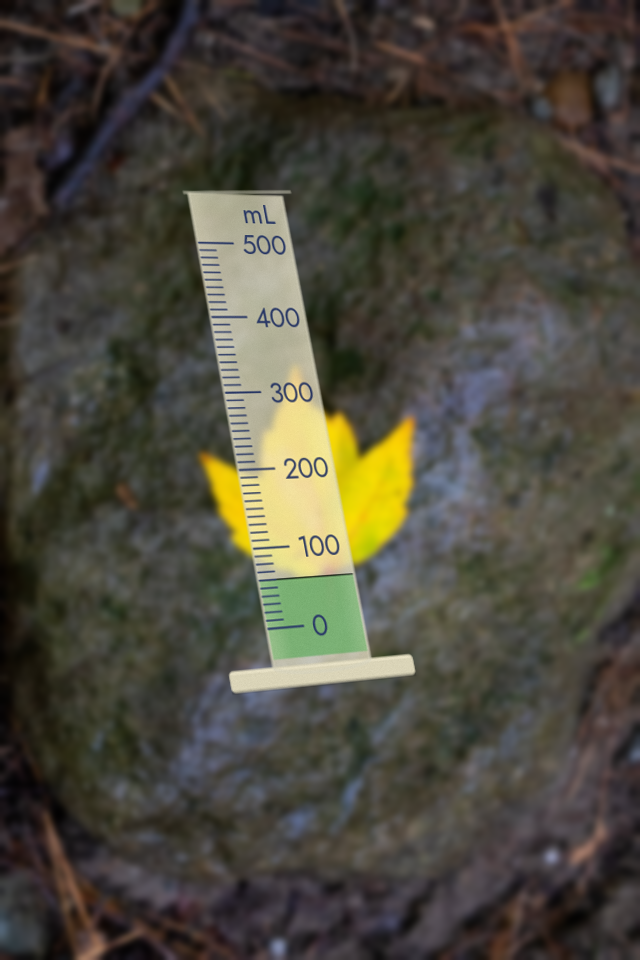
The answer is 60 mL
